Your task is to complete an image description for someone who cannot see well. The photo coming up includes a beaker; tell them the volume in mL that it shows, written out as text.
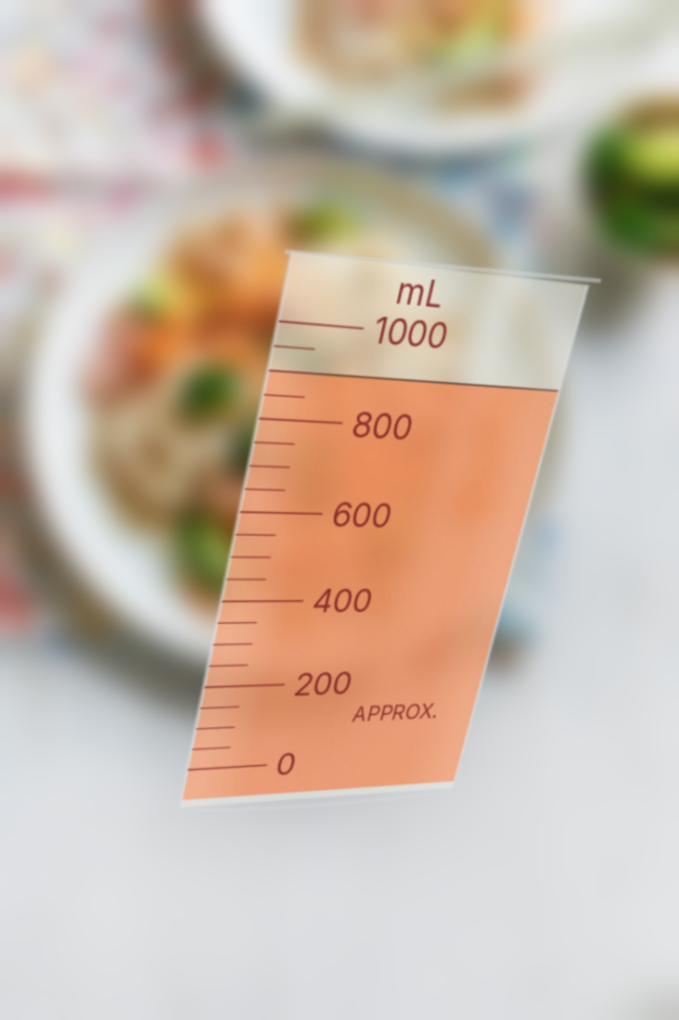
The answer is 900 mL
